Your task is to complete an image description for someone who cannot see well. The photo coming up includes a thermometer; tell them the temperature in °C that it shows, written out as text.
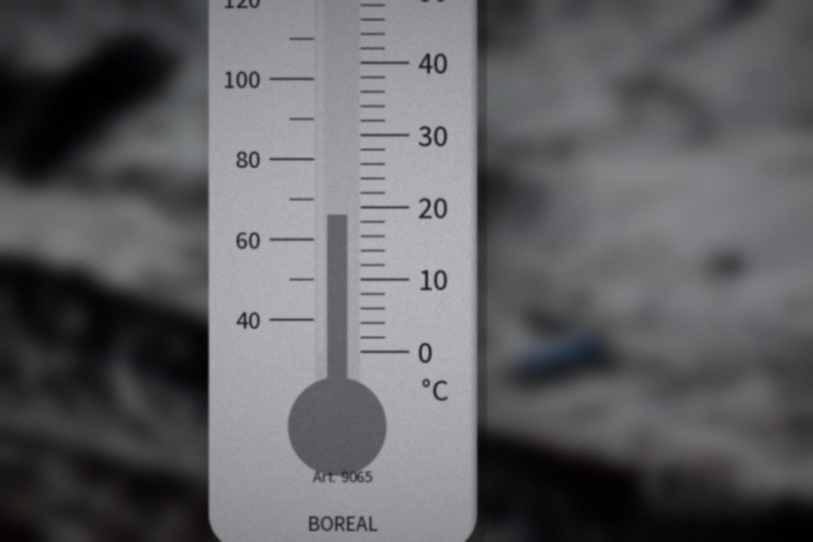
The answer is 19 °C
